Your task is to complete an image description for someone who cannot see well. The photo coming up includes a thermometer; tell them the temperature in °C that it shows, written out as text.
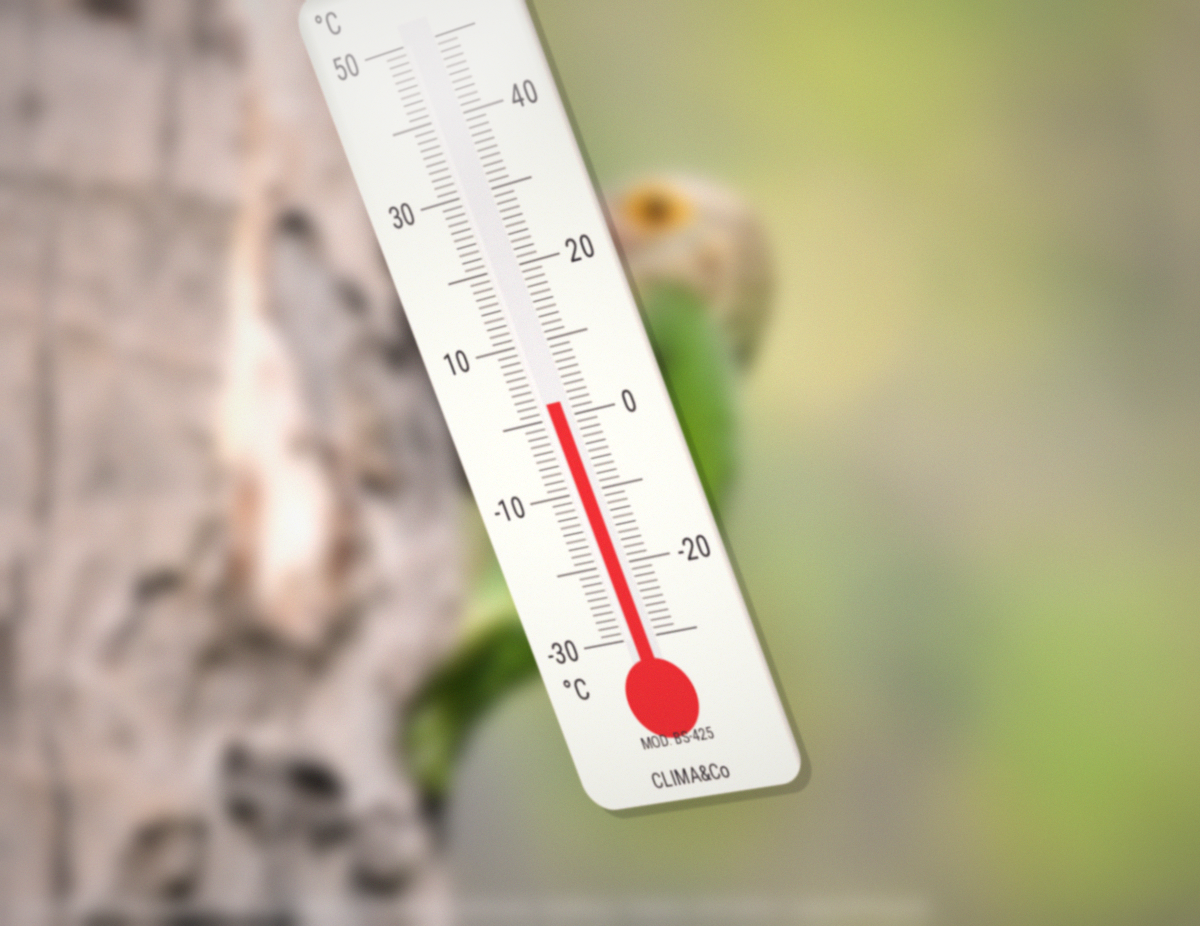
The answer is 2 °C
